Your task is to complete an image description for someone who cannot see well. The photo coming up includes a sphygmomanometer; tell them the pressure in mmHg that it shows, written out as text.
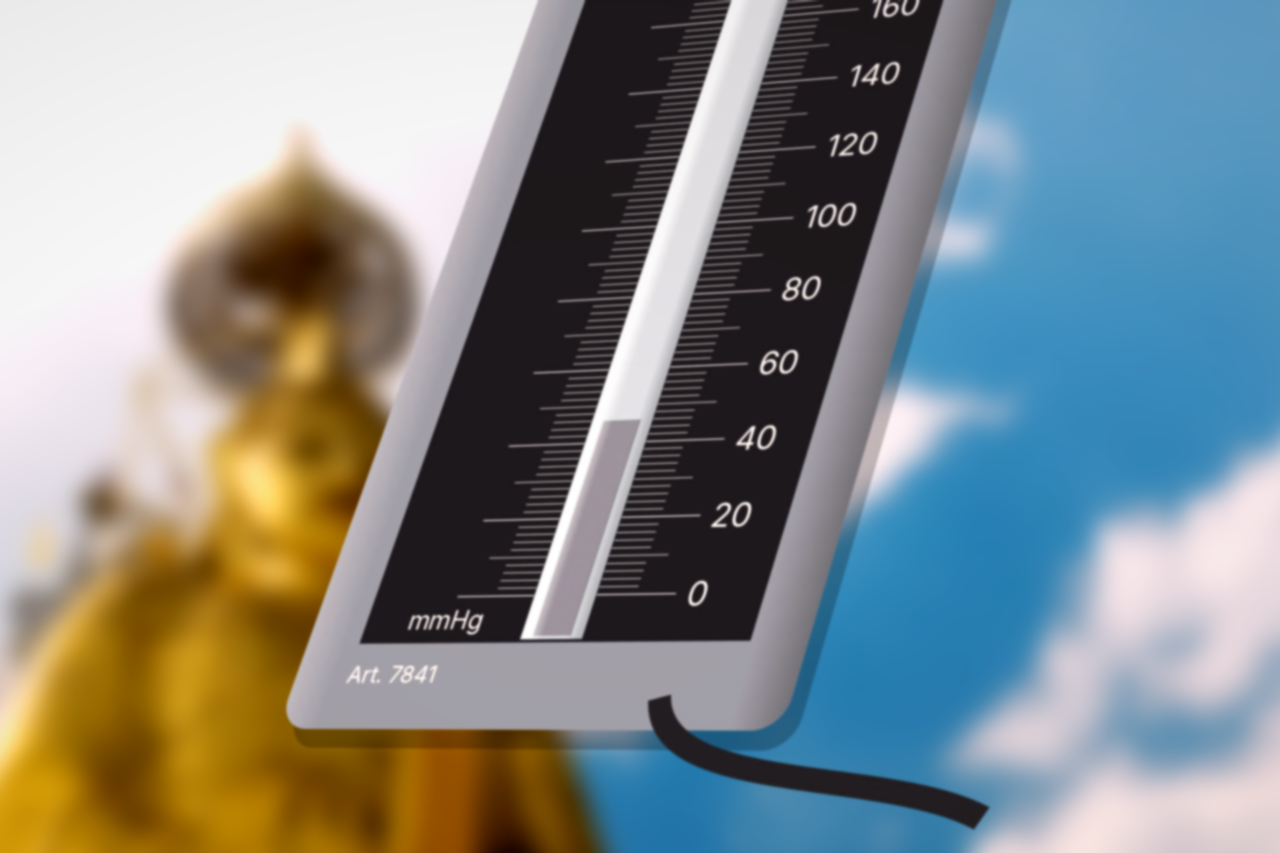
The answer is 46 mmHg
